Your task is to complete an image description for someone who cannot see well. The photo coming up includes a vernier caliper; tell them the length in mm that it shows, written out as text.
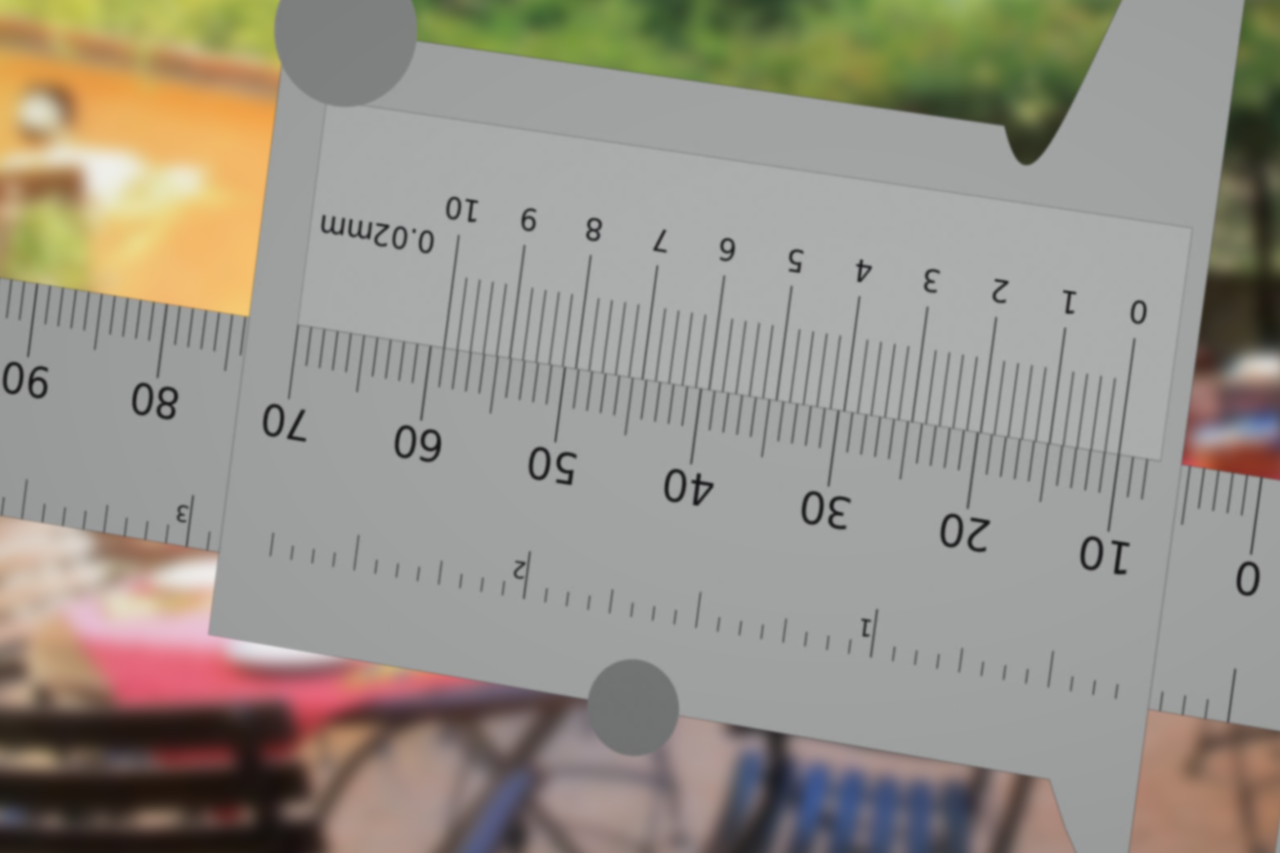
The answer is 10.0 mm
